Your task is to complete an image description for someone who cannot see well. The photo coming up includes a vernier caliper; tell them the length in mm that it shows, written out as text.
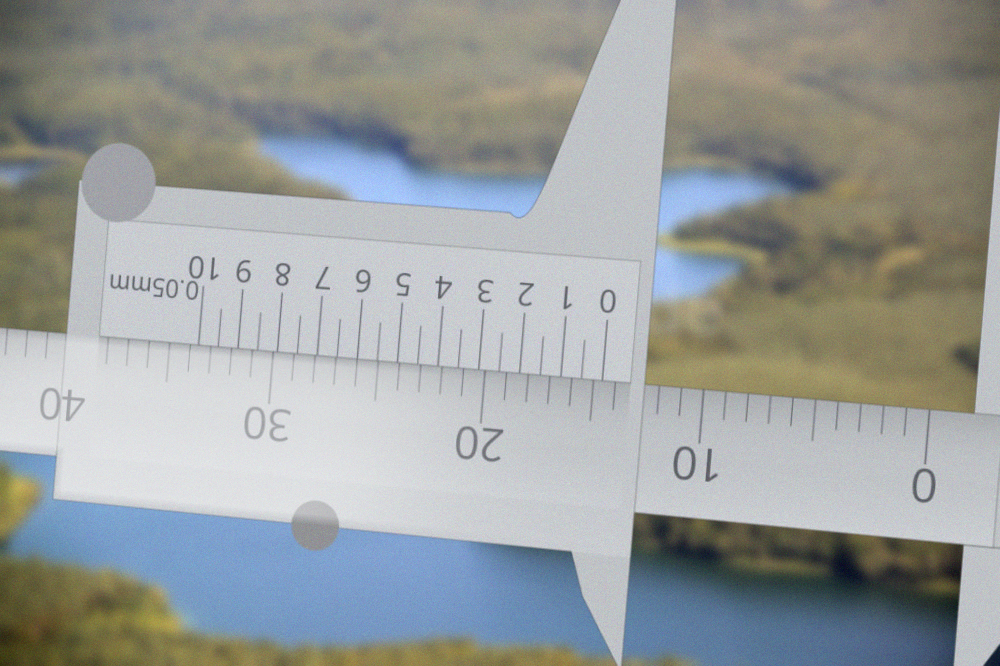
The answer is 14.6 mm
